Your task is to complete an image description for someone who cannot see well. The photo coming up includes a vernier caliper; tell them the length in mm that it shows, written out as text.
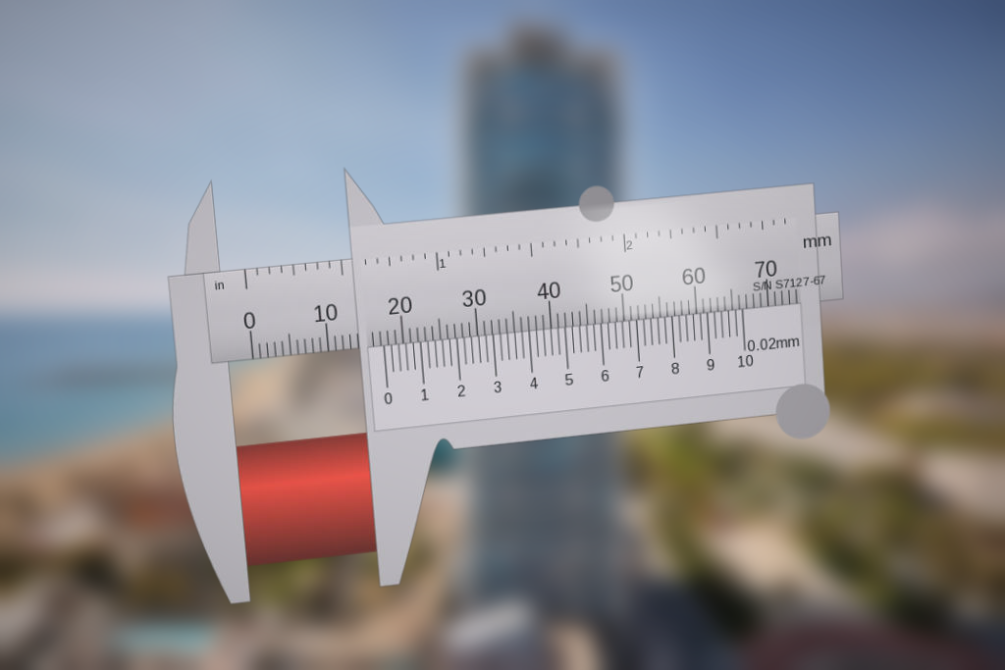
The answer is 17.4 mm
